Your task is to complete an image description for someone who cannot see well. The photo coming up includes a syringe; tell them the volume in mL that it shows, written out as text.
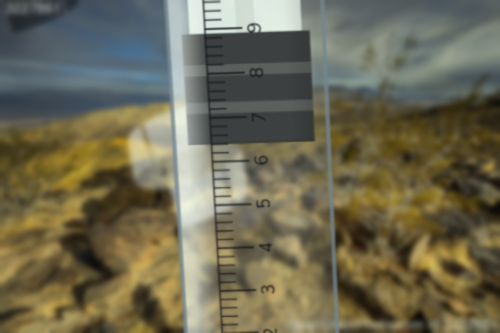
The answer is 6.4 mL
